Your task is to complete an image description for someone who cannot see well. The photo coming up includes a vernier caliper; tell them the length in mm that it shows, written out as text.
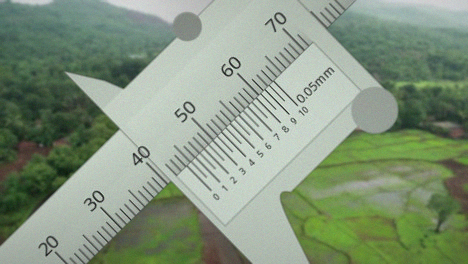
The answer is 44.2 mm
